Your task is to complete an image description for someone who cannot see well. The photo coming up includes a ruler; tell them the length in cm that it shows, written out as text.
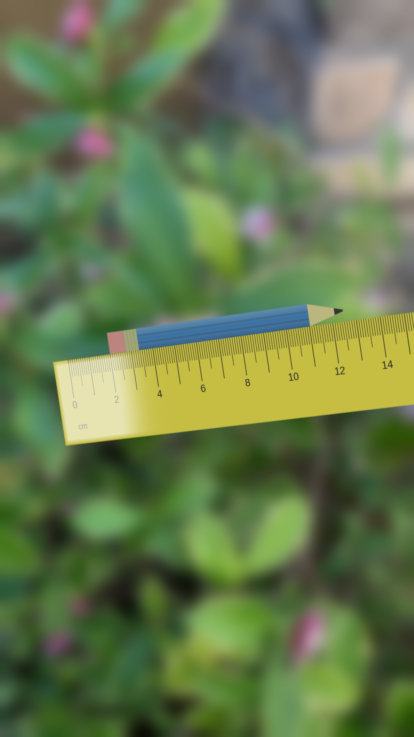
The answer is 10.5 cm
